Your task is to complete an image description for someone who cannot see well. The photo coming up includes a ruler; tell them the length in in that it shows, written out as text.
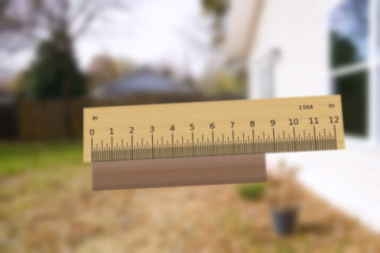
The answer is 8.5 in
